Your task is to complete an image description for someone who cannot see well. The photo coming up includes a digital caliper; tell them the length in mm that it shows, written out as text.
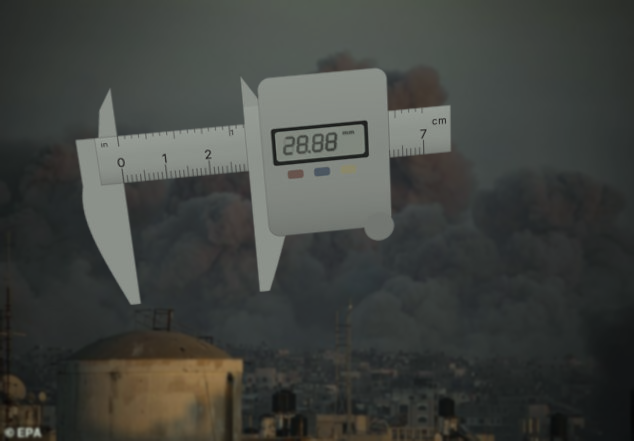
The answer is 28.88 mm
